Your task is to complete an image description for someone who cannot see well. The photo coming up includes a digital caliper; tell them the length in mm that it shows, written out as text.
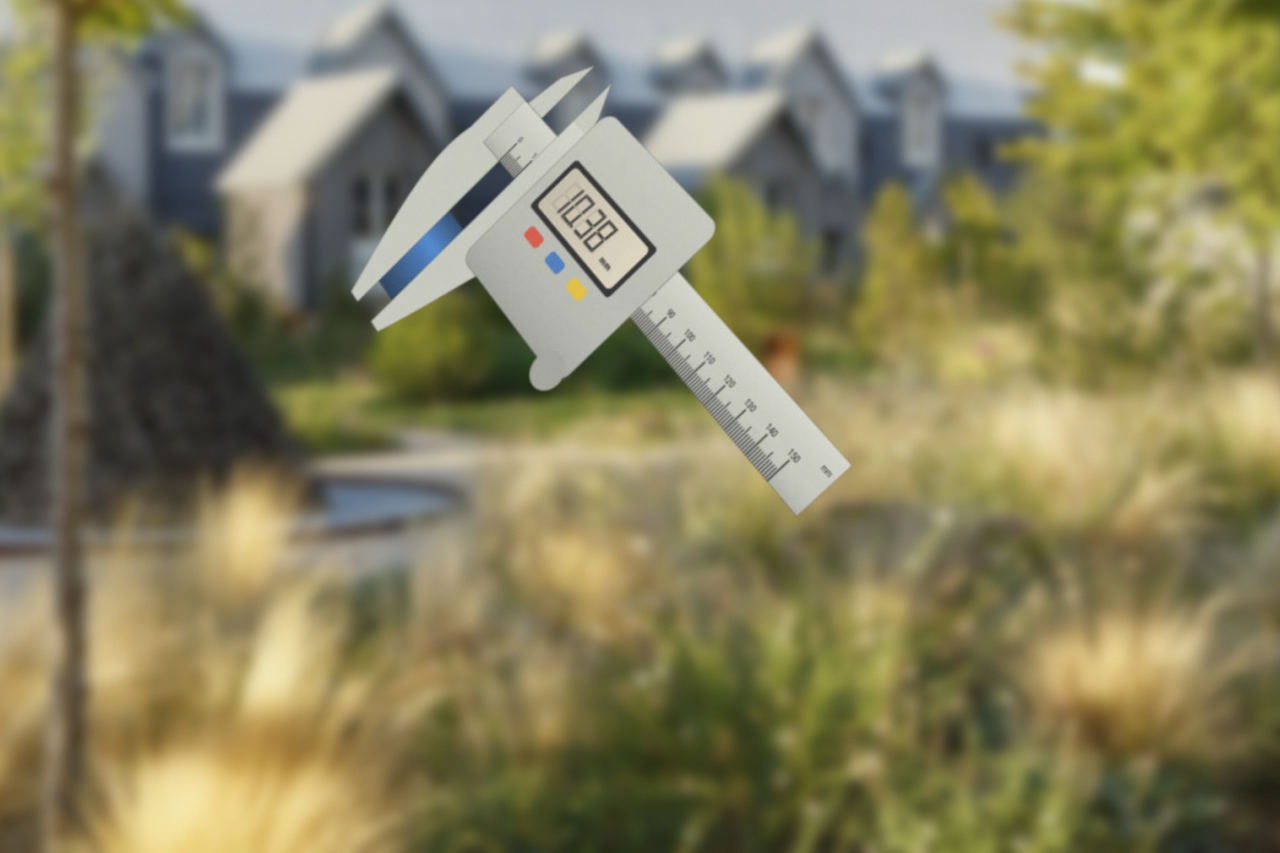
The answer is 10.38 mm
